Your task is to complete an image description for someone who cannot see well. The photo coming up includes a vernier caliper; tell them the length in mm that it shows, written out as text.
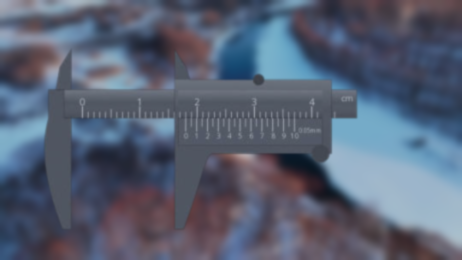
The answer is 18.0 mm
